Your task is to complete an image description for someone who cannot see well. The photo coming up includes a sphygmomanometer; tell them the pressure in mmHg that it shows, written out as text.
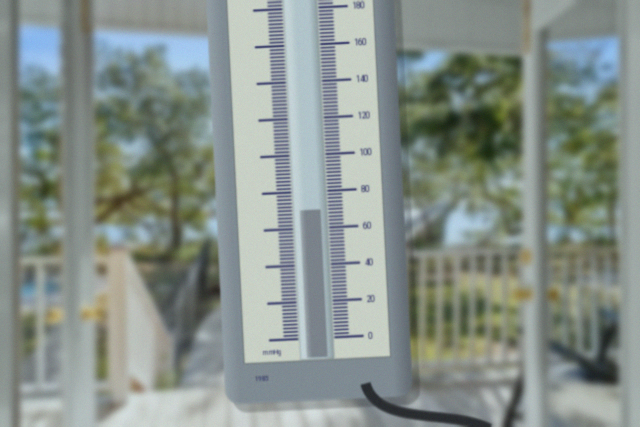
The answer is 70 mmHg
